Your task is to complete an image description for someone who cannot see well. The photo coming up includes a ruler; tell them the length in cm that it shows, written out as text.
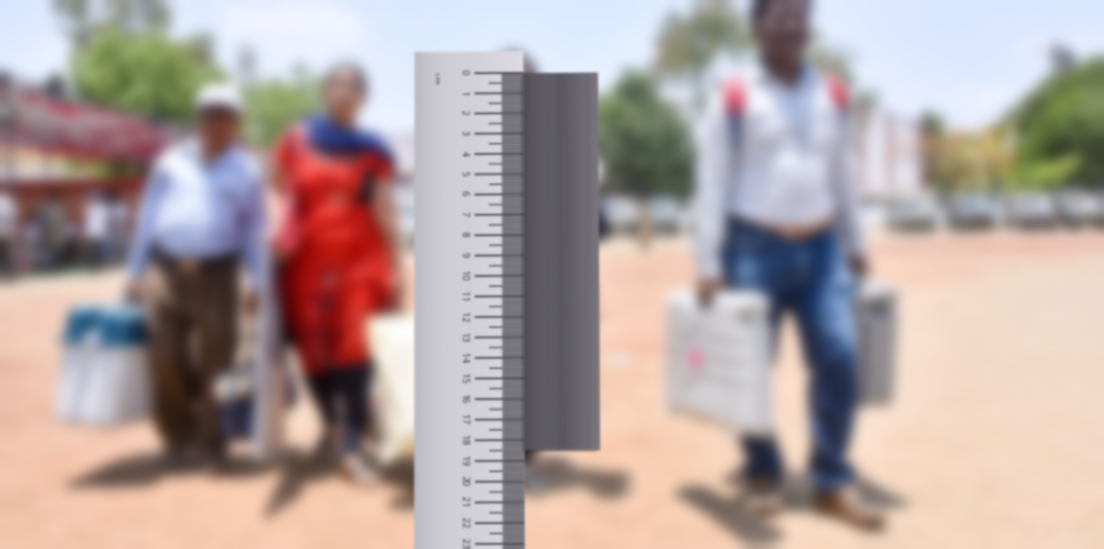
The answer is 18.5 cm
